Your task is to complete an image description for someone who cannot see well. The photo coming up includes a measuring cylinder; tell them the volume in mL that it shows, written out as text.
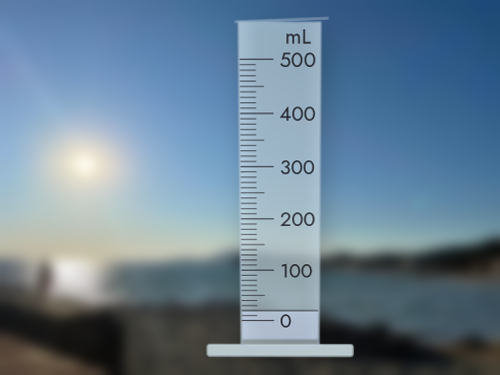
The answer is 20 mL
